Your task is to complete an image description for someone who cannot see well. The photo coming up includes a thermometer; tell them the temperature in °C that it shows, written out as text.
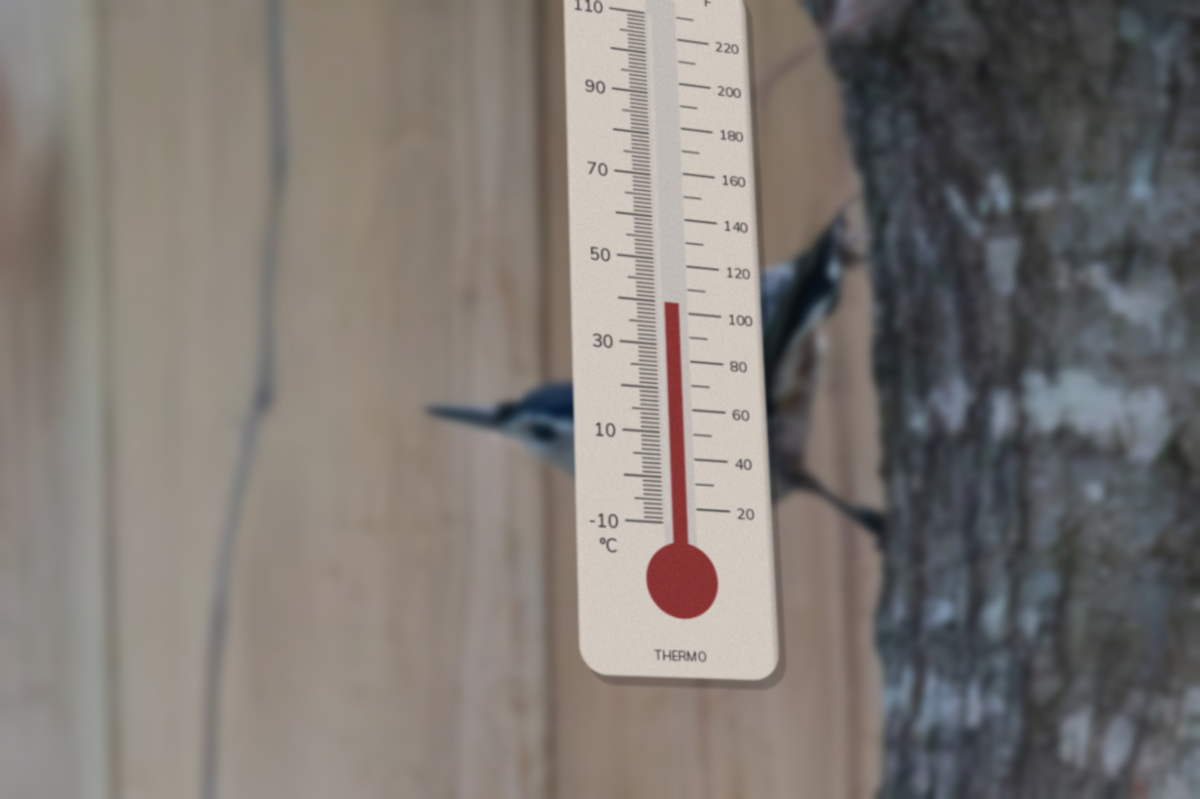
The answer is 40 °C
